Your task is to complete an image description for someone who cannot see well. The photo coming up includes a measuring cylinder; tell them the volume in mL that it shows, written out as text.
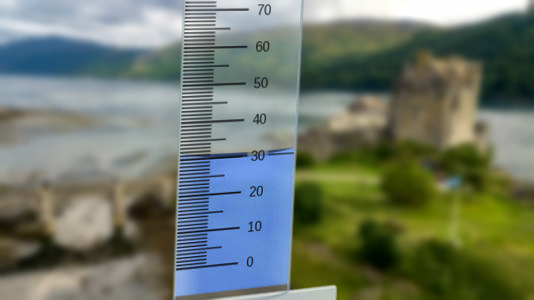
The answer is 30 mL
